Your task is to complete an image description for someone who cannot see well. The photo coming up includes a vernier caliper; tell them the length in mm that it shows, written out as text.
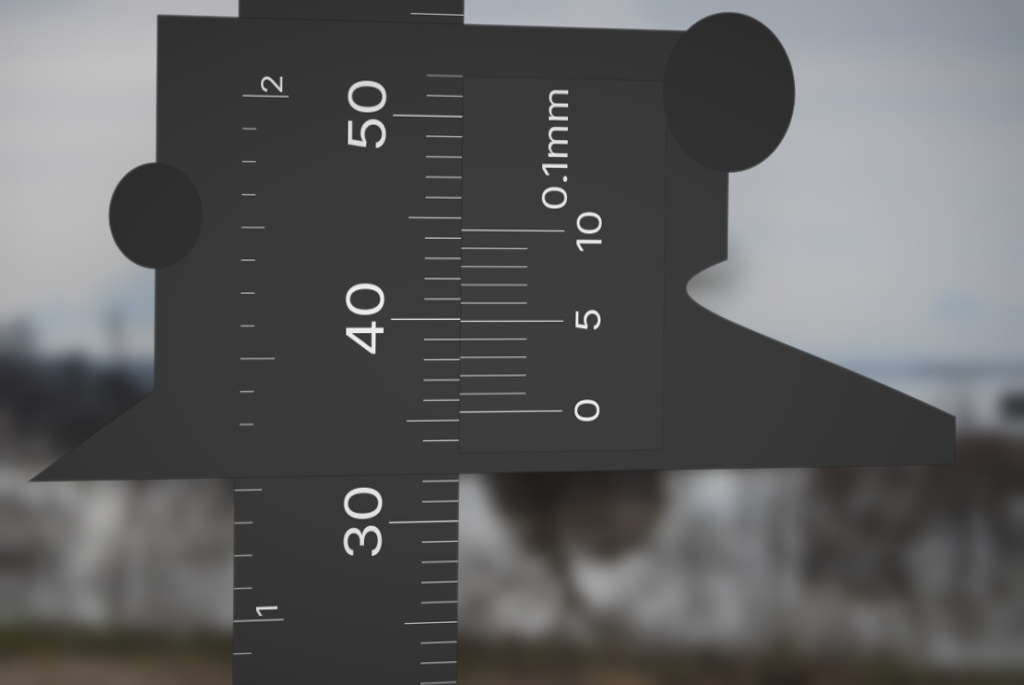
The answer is 35.4 mm
